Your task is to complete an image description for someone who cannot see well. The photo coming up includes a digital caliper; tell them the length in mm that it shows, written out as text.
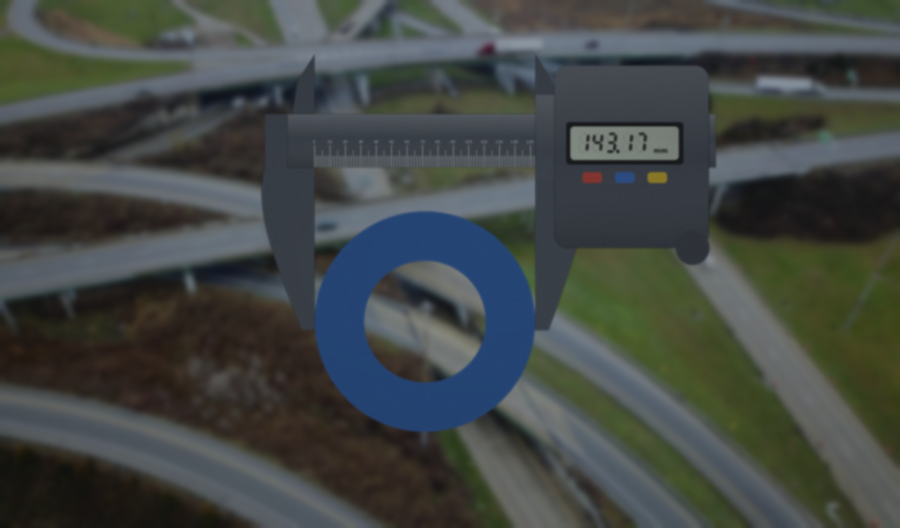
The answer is 143.17 mm
